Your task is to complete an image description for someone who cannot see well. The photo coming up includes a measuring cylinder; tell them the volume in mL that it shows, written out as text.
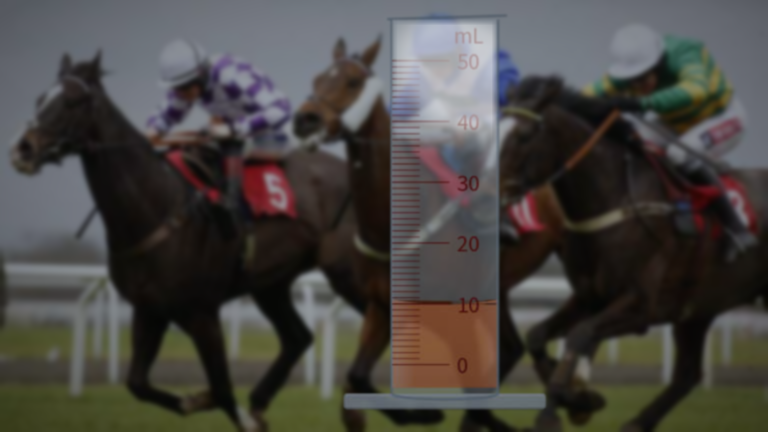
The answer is 10 mL
